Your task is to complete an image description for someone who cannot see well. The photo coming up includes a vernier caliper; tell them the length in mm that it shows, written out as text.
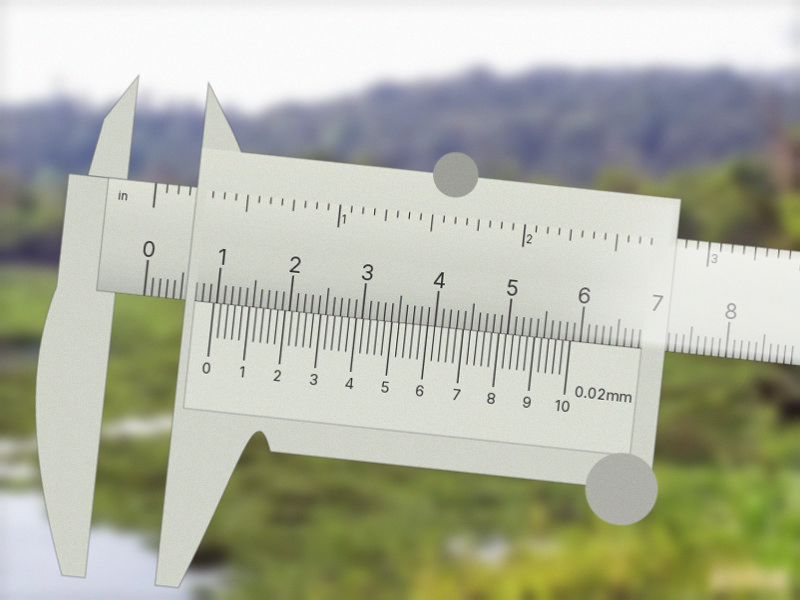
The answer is 9.6 mm
